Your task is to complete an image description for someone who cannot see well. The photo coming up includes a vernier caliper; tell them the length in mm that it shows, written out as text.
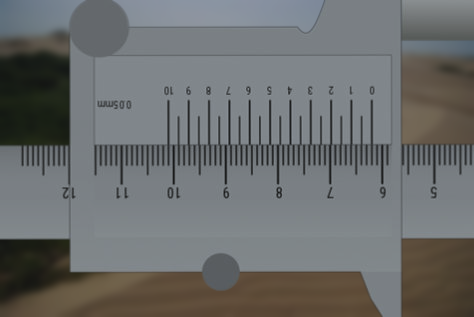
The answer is 62.0 mm
